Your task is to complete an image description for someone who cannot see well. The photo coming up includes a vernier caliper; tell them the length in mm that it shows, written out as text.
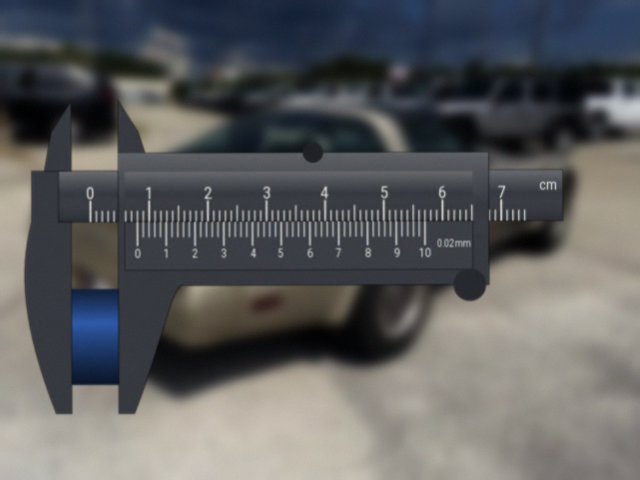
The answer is 8.0 mm
